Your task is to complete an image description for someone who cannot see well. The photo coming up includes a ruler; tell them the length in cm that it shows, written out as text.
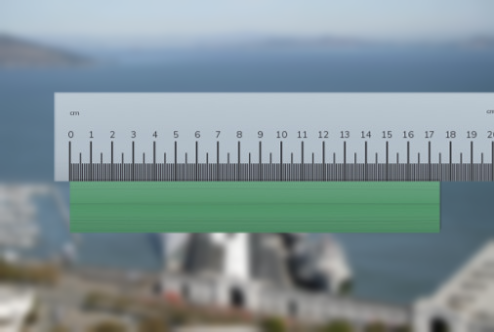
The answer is 17.5 cm
